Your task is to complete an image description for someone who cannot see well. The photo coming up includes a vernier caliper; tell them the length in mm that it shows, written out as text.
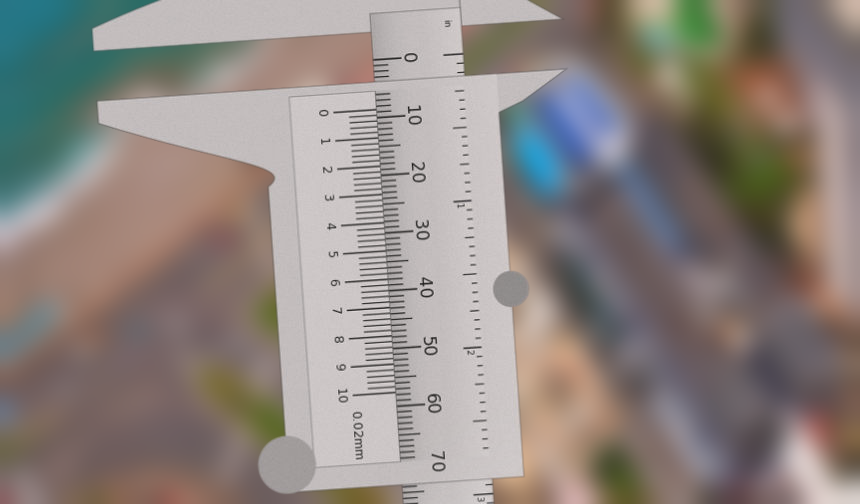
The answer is 8.6 mm
